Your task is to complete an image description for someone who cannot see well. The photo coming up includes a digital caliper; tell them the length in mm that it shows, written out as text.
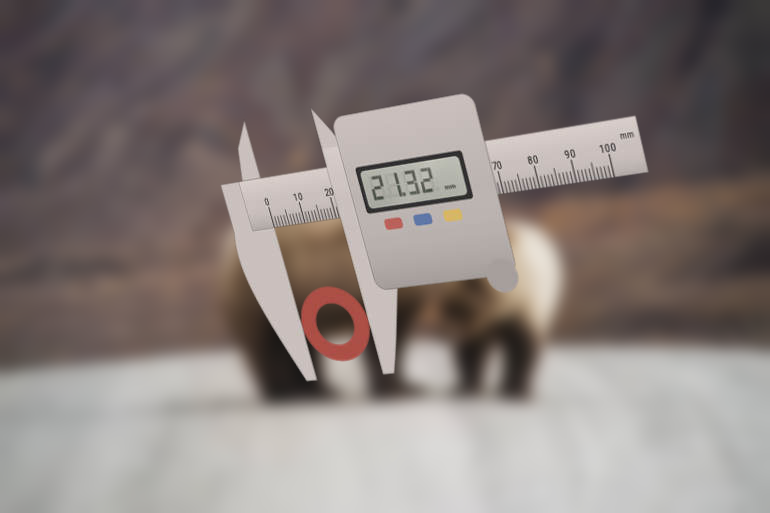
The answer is 21.32 mm
